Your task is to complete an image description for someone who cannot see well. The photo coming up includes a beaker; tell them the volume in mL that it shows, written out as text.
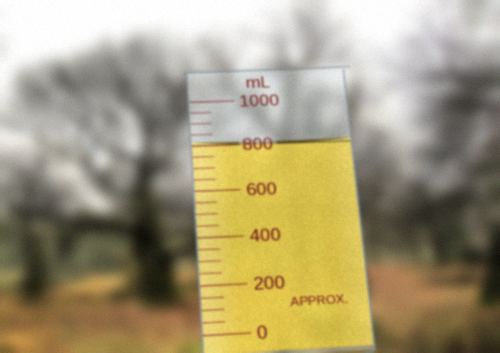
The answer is 800 mL
